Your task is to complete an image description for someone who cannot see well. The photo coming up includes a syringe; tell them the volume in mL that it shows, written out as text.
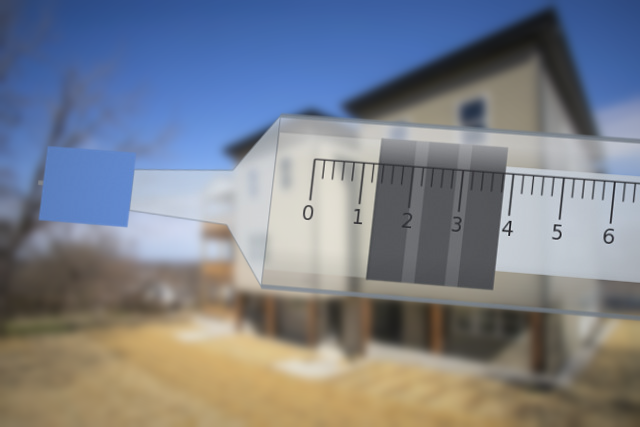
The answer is 1.3 mL
